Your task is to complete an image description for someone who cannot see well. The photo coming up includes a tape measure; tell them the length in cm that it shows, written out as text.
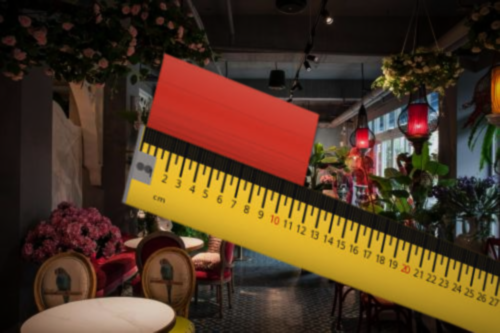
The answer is 11.5 cm
